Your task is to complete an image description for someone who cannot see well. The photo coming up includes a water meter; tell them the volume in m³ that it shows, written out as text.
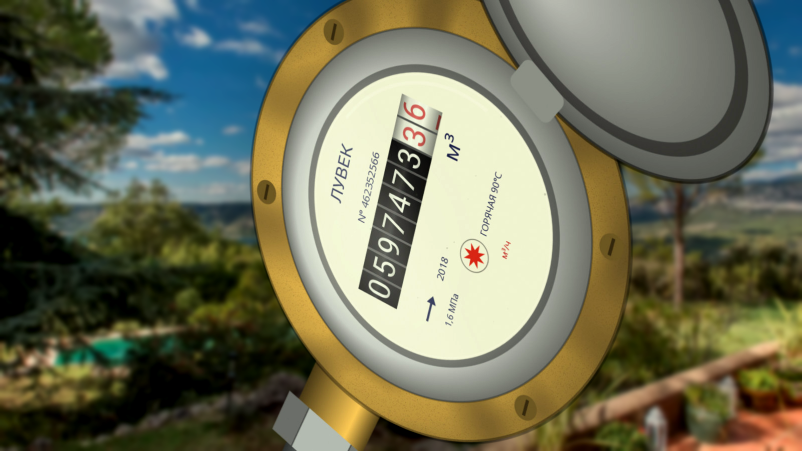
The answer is 597473.36 m³
